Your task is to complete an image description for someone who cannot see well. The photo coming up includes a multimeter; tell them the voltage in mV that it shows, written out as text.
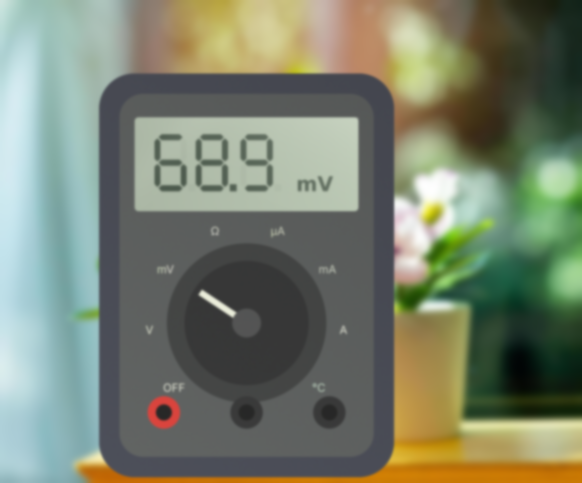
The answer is 68.9 mV
